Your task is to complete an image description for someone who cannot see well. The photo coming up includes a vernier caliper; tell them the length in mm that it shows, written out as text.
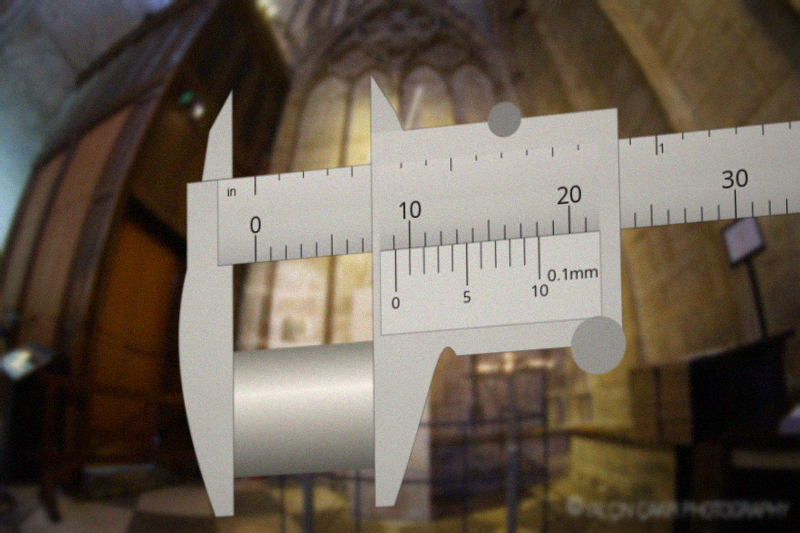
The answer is 9.1 mm
